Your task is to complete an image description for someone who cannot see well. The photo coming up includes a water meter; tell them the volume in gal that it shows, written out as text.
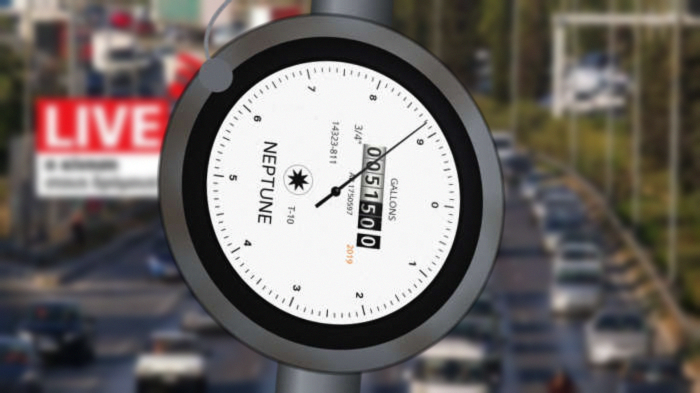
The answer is 51498.8 gal
